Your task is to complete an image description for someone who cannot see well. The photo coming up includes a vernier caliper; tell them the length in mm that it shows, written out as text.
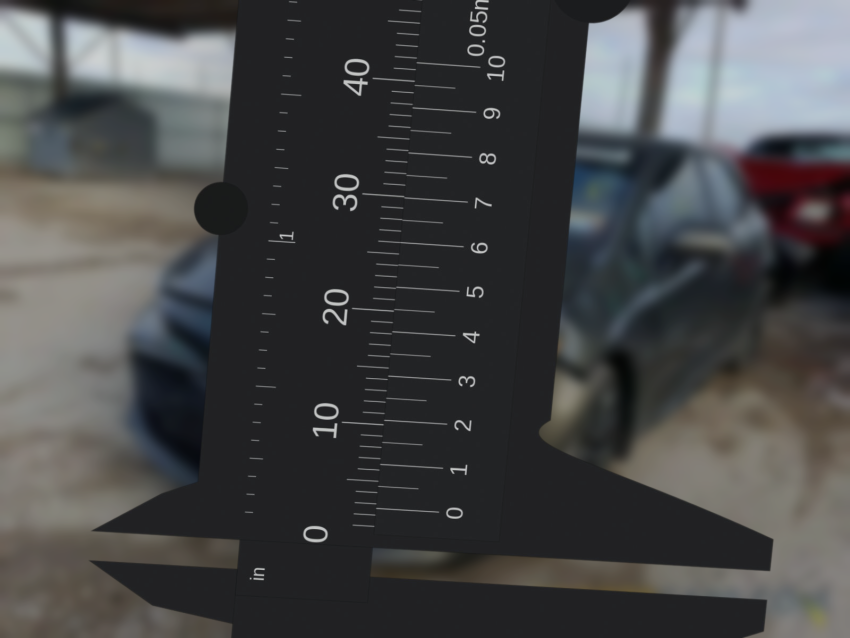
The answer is 2.6 mm
